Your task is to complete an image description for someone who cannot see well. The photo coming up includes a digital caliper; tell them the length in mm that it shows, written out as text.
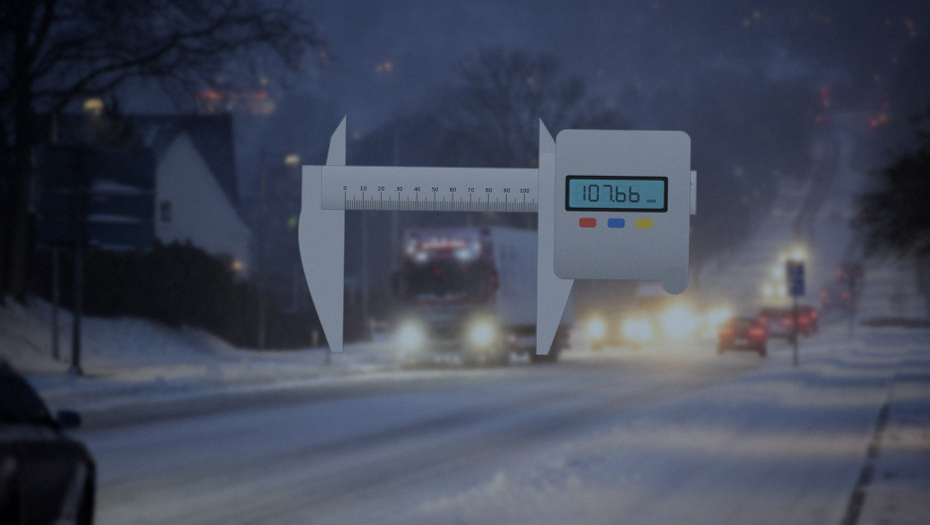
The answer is 107.66 mm
